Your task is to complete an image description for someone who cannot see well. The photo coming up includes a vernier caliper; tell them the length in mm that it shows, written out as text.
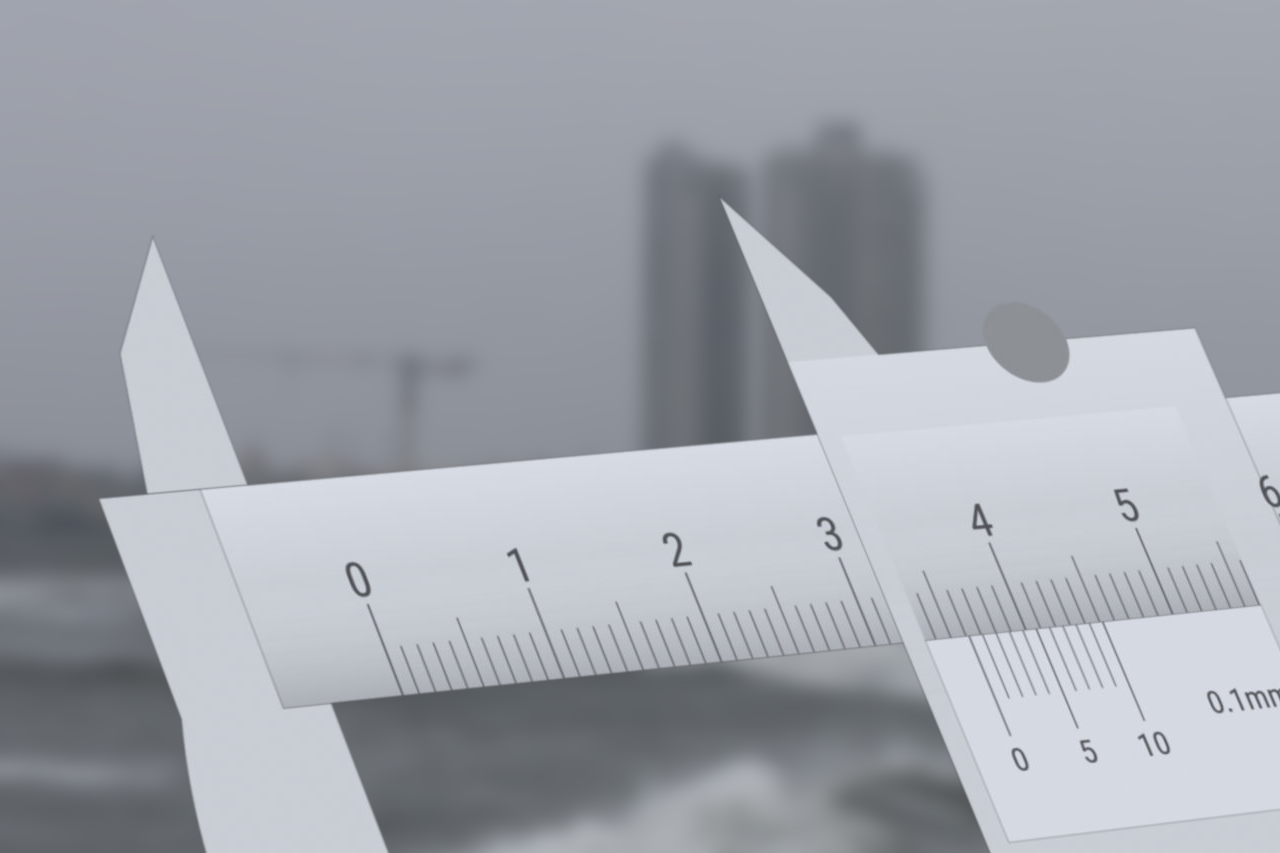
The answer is 36.2 mm
